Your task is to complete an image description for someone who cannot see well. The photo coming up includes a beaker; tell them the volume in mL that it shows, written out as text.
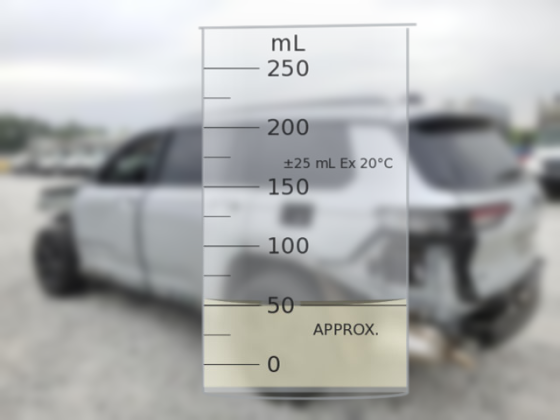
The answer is 50 mL
